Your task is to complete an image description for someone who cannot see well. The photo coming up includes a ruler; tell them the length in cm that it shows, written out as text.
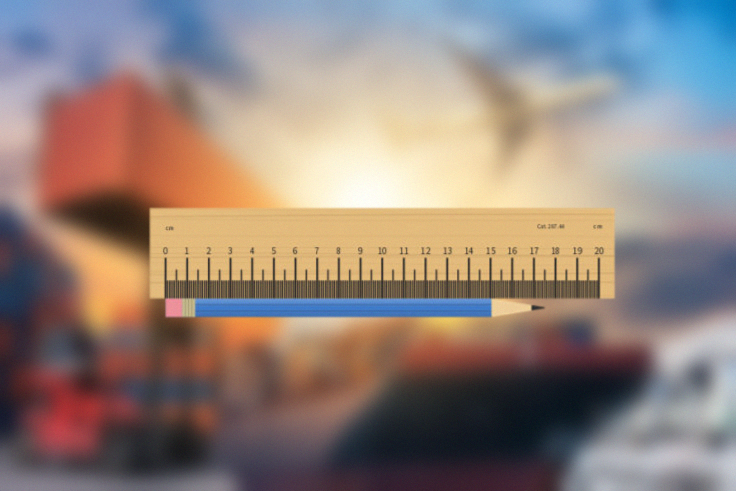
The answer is 17.5 cm
